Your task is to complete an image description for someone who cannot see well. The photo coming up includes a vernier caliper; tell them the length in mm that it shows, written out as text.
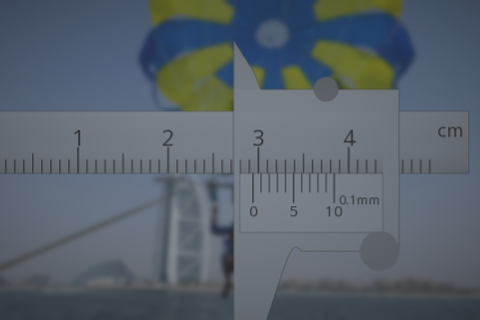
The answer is 29.4 mm
